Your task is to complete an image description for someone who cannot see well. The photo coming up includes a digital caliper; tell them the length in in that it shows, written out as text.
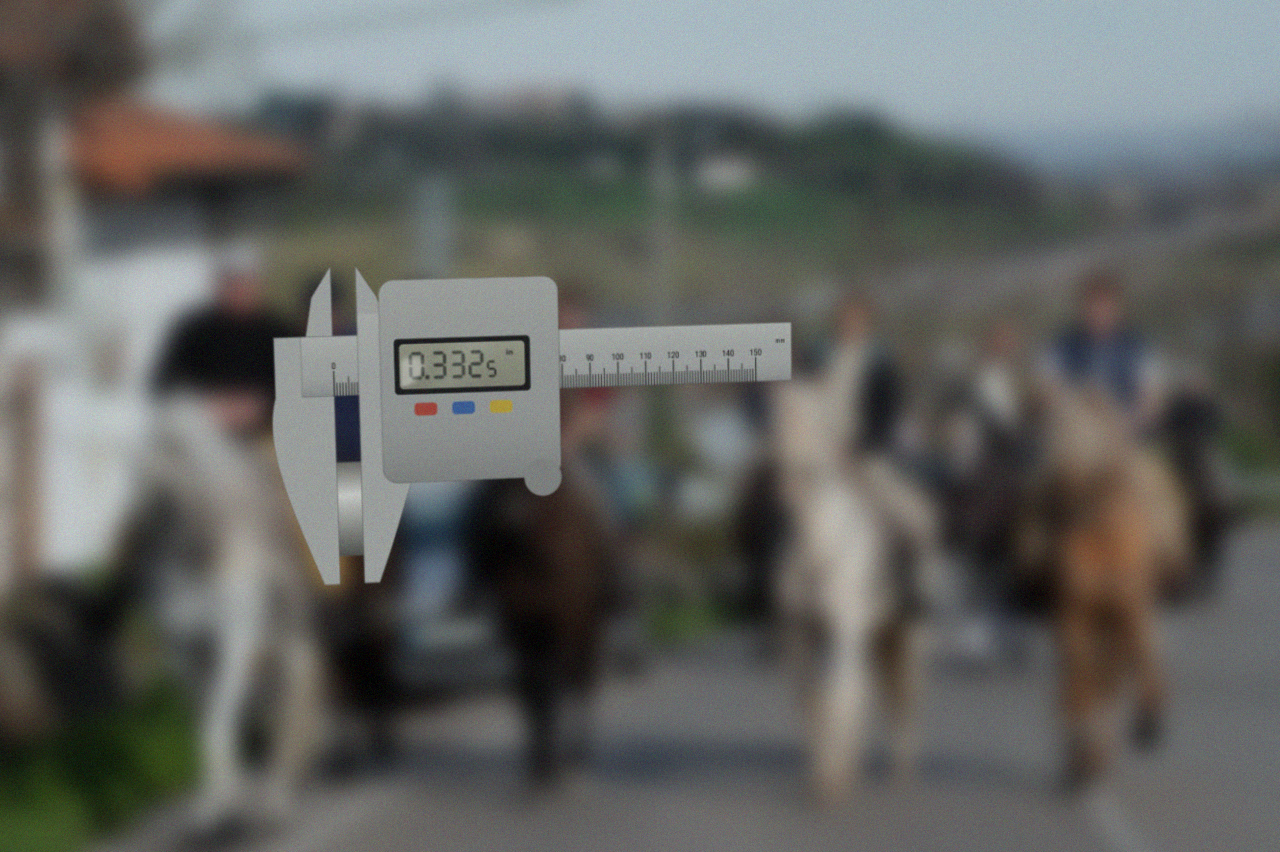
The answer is 0.3325 in
